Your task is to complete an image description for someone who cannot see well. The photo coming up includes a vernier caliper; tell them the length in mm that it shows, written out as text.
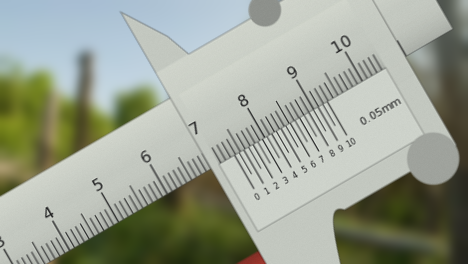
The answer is 73.8 mm
